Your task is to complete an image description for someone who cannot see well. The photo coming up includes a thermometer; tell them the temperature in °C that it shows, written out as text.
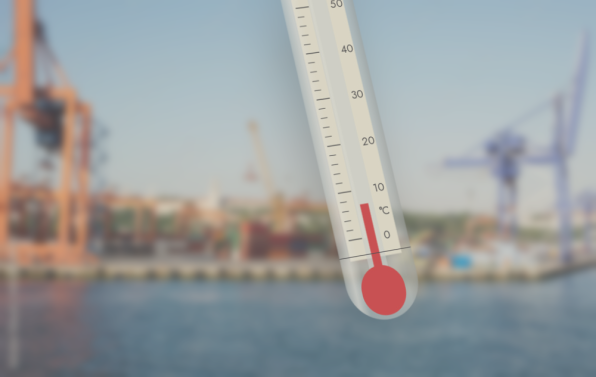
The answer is 7 °C
